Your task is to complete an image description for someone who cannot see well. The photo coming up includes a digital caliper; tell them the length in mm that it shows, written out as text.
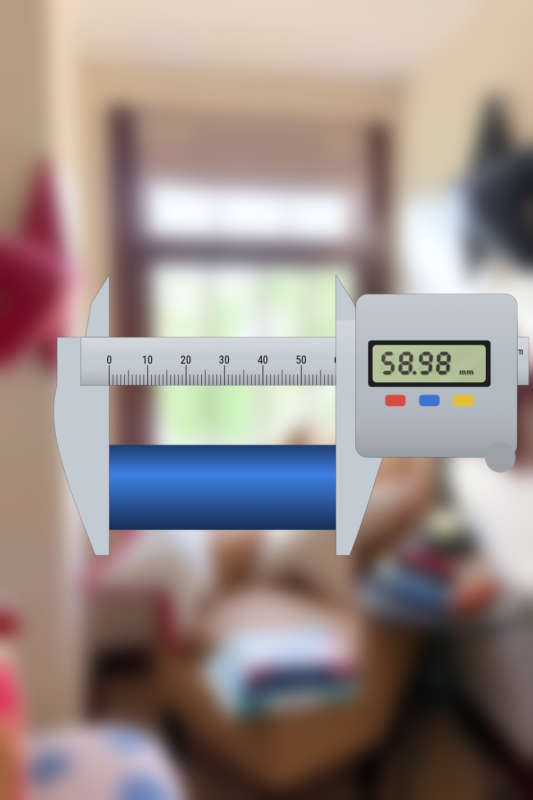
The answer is 58.98 mm
